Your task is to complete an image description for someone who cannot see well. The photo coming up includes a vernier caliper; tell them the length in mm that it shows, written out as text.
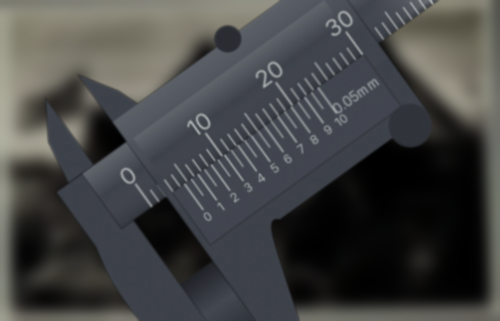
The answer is 4.6 mm
